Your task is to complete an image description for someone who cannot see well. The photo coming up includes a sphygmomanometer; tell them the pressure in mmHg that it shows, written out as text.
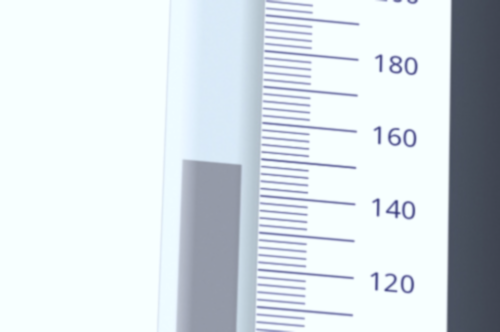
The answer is 148 mmHg
